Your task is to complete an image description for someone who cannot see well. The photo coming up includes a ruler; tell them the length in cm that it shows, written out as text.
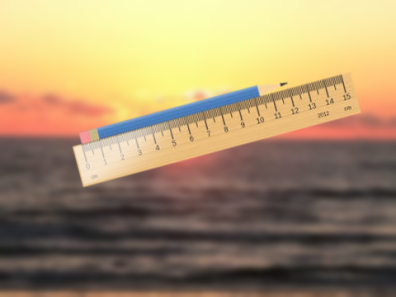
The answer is 12 cm
